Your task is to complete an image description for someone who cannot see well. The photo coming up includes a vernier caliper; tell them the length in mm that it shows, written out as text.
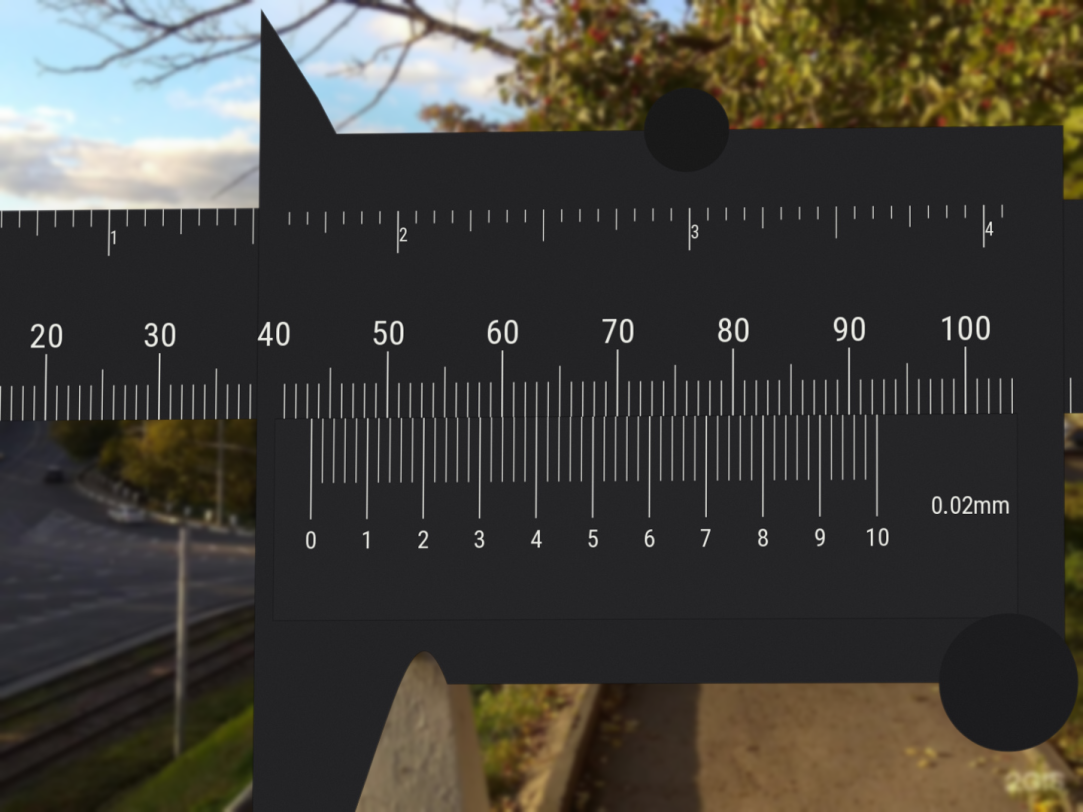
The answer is 43.4 mm
